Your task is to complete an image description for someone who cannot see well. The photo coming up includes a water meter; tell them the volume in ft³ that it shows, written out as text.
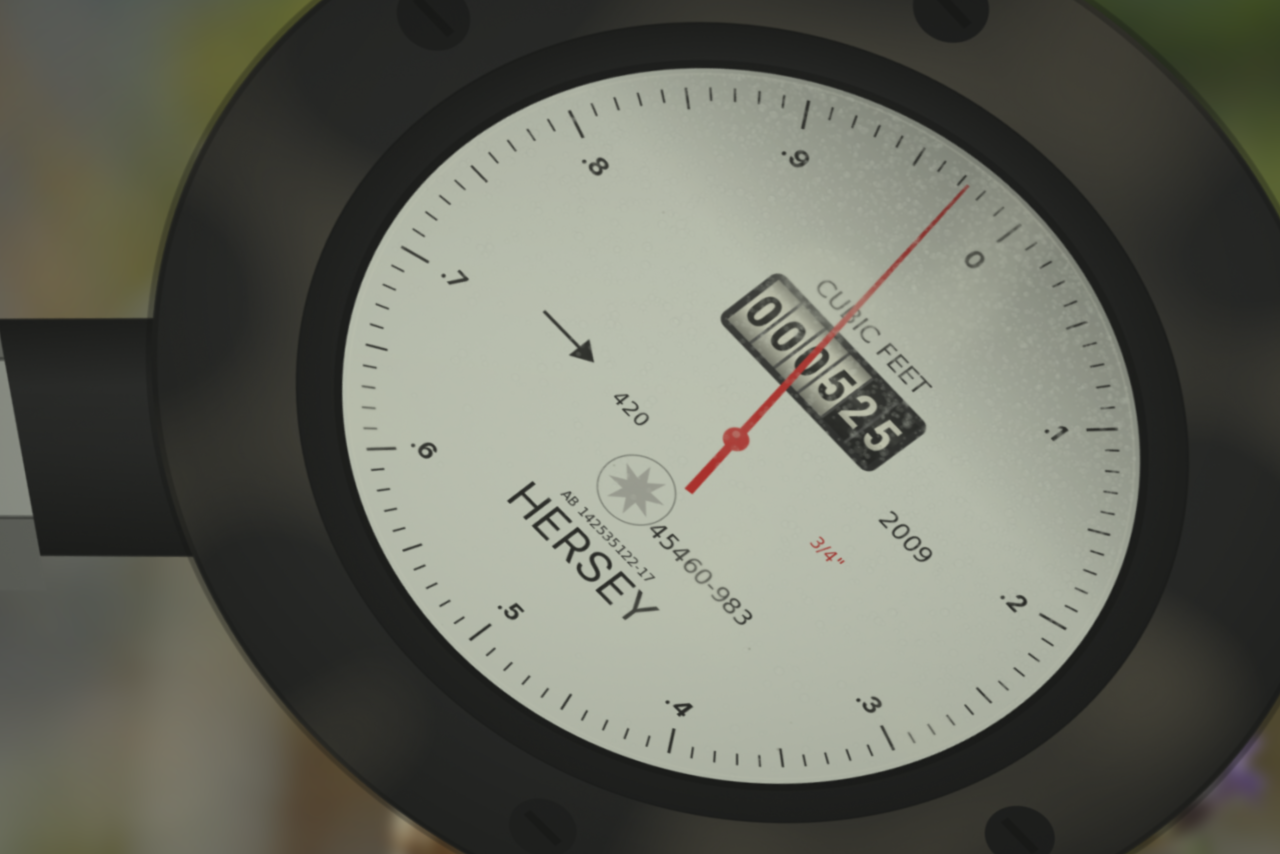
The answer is 524.97 ft³
